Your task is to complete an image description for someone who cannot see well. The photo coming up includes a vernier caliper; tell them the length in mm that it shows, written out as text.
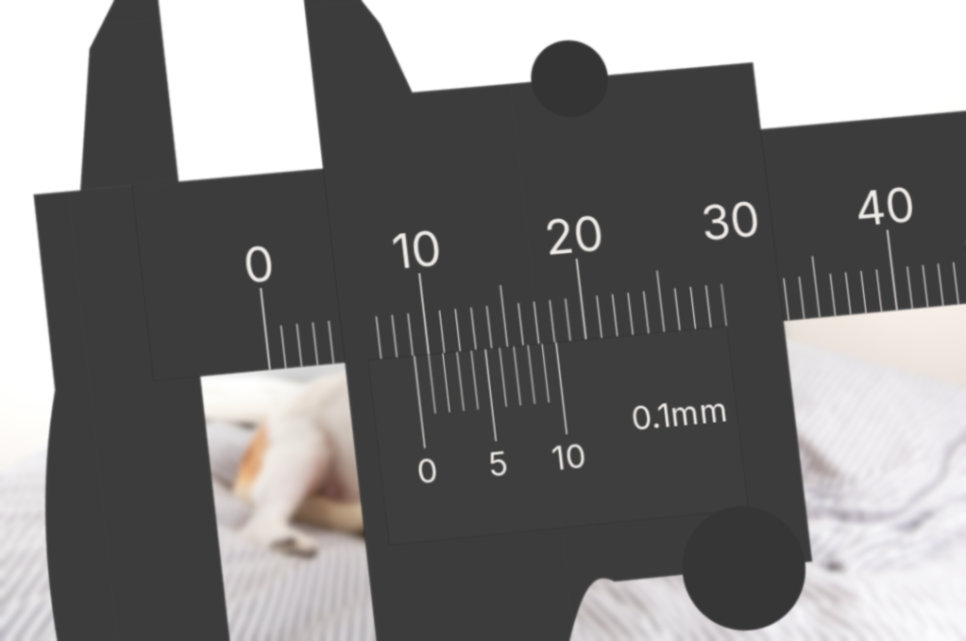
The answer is 9.1 mm
